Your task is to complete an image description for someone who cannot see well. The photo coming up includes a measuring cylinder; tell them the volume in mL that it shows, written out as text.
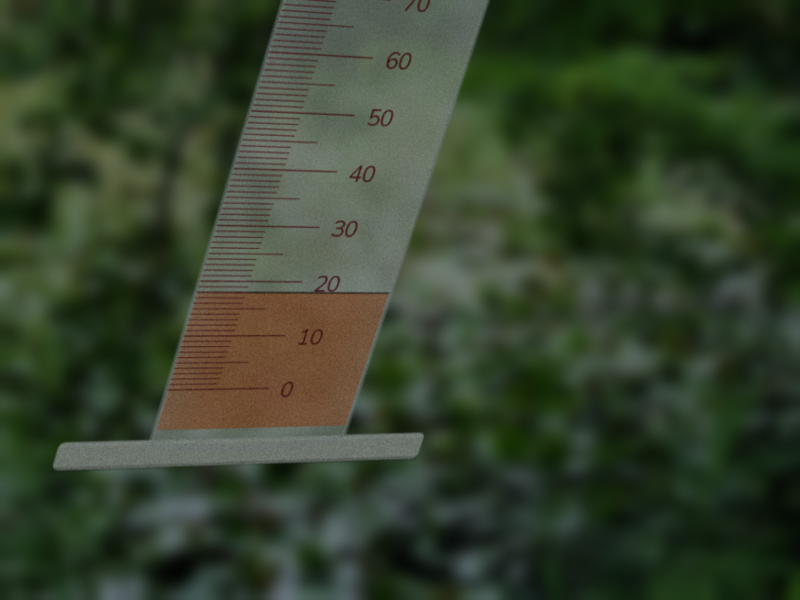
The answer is 18 mL
